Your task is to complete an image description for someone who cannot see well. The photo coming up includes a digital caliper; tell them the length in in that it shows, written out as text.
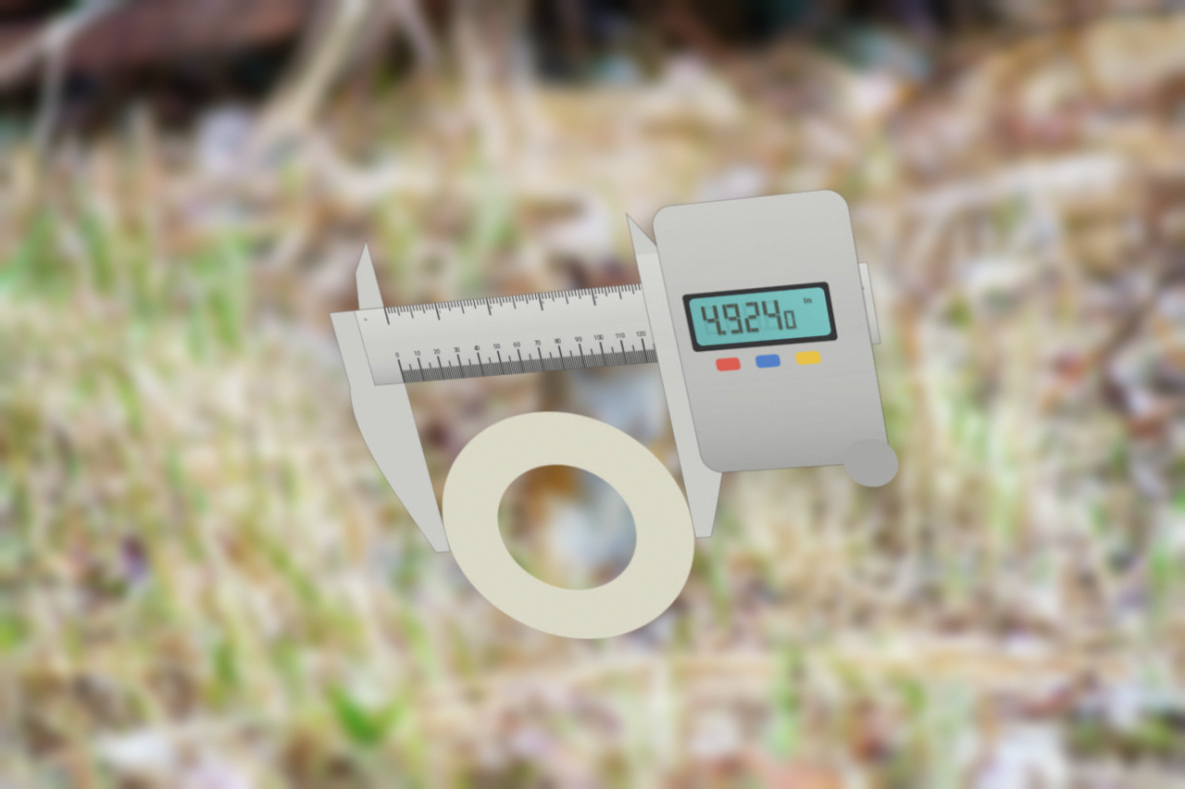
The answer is 4.9240 in
